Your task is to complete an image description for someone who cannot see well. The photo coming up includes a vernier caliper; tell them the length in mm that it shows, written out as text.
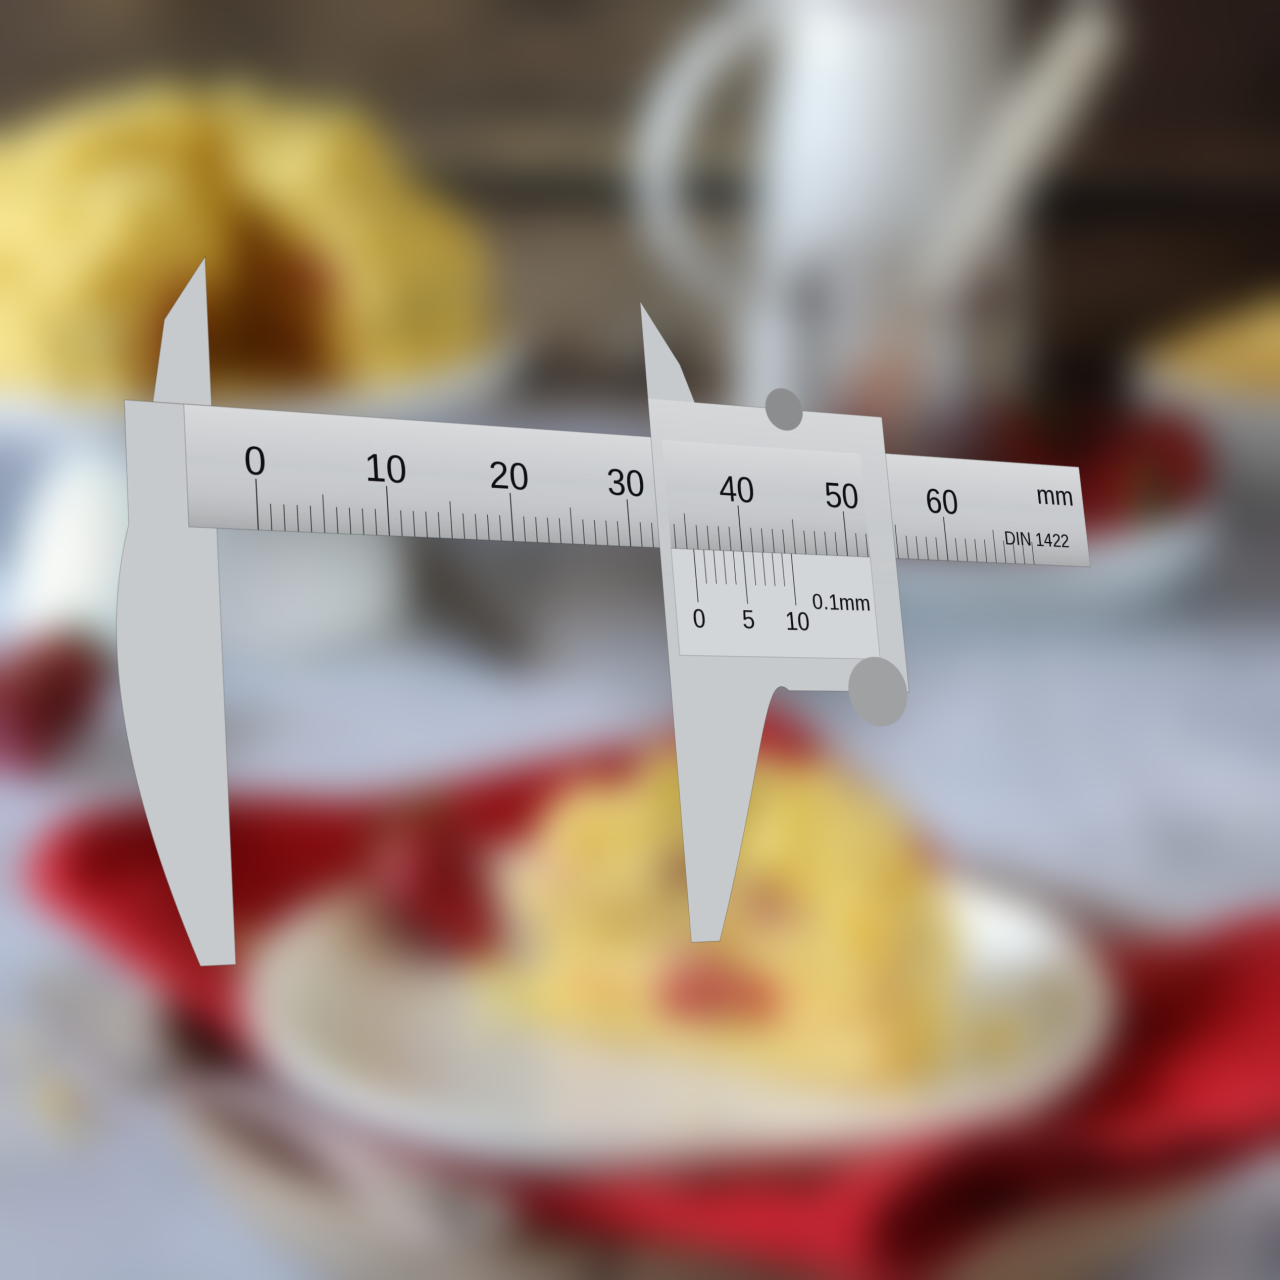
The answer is 35.6 mm
